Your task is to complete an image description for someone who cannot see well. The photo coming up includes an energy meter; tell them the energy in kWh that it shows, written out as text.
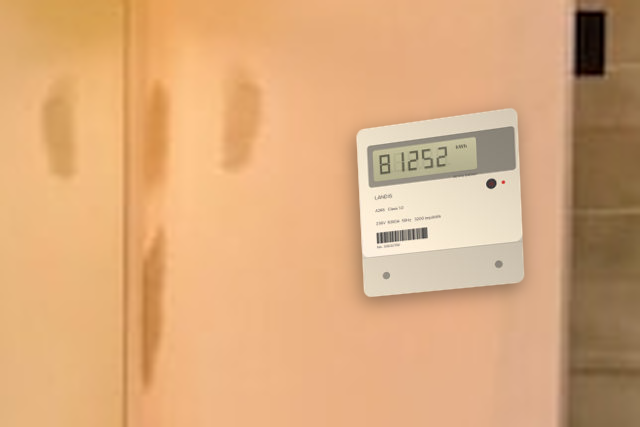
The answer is 81252 kWh
